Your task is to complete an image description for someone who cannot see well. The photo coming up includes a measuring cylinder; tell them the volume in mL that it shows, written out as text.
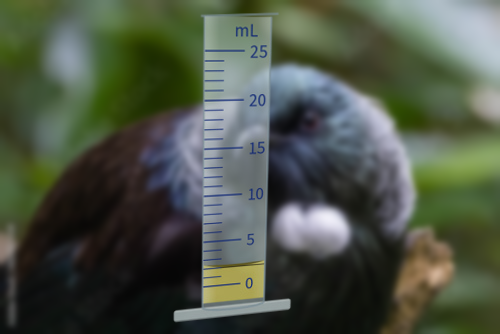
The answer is 2 mL
